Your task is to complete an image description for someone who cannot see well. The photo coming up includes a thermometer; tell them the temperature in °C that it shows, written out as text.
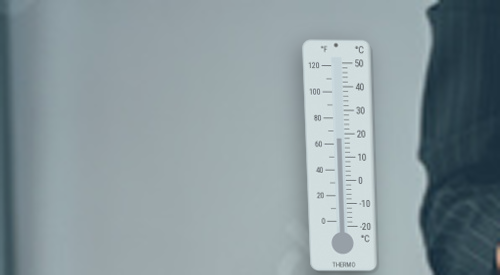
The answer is 18 °C
